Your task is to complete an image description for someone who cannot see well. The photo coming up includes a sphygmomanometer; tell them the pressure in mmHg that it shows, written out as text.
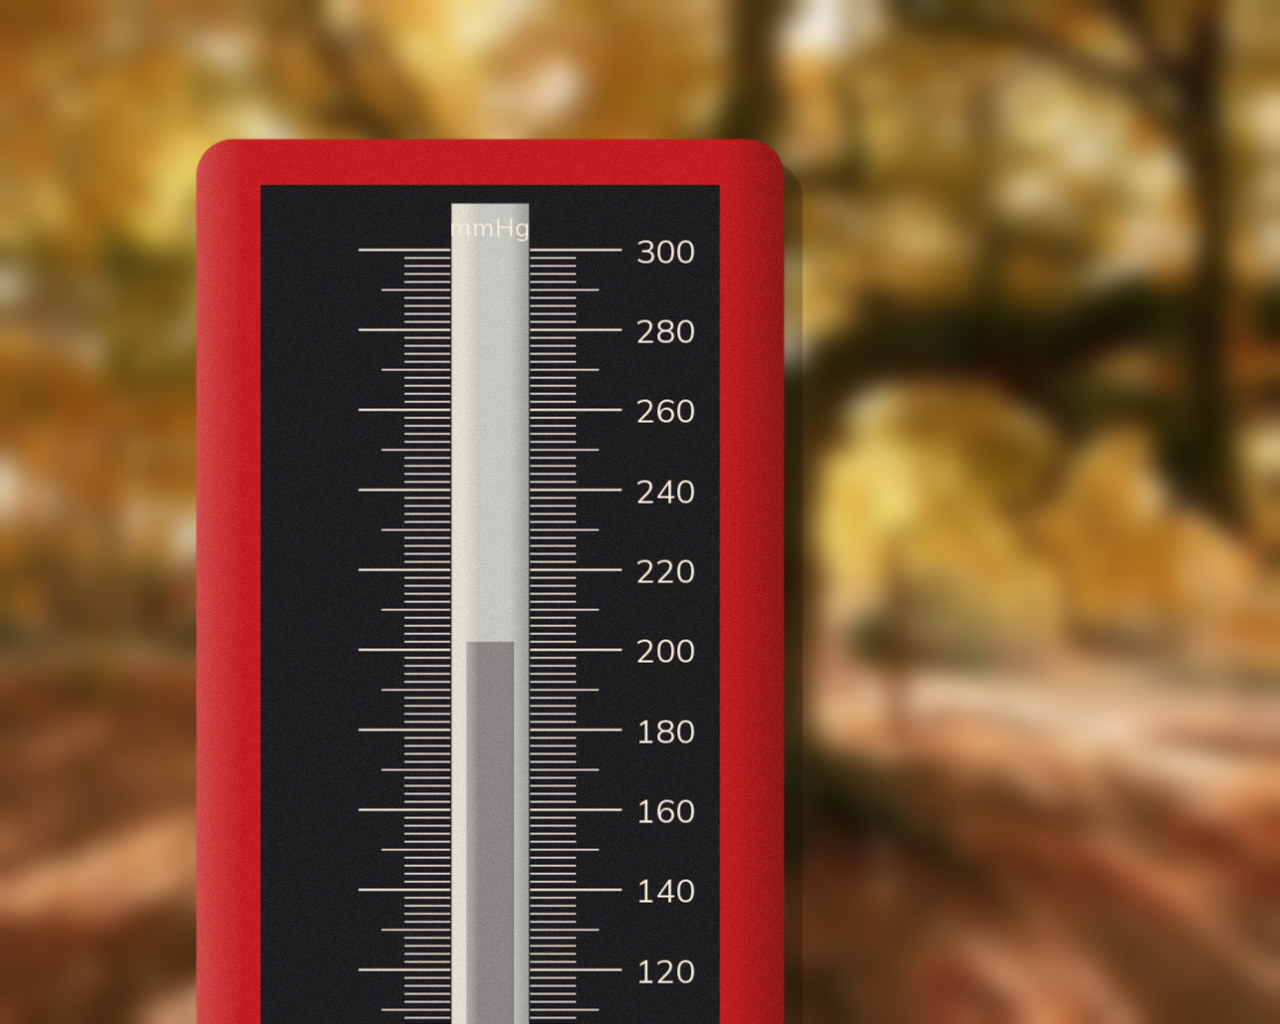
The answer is 202 mmHg
